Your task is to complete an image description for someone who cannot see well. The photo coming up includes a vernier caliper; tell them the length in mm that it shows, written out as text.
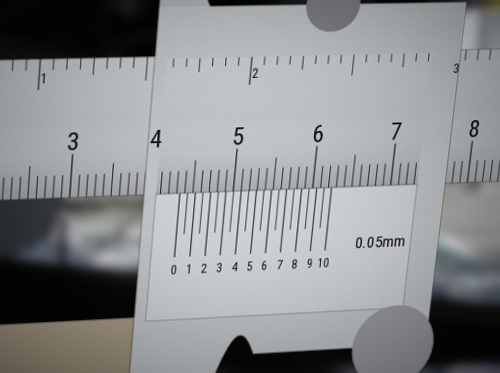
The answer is 43.4 mm
